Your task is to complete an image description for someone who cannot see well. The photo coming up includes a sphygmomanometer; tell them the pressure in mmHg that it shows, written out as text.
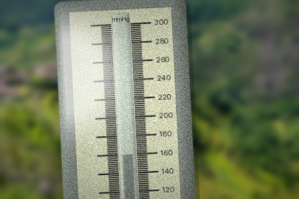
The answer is 160 mmHg
